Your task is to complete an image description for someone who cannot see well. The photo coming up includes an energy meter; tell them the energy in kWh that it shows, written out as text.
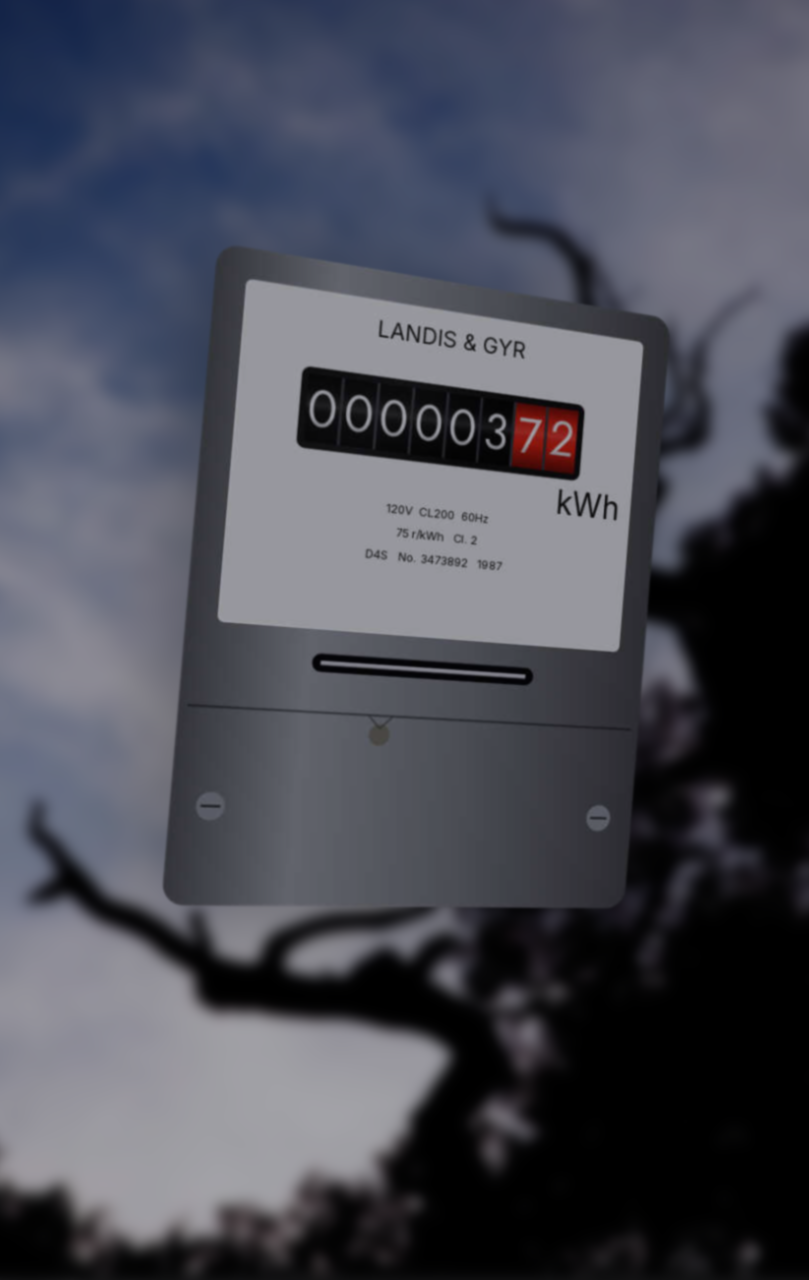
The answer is 3.72 kWh
